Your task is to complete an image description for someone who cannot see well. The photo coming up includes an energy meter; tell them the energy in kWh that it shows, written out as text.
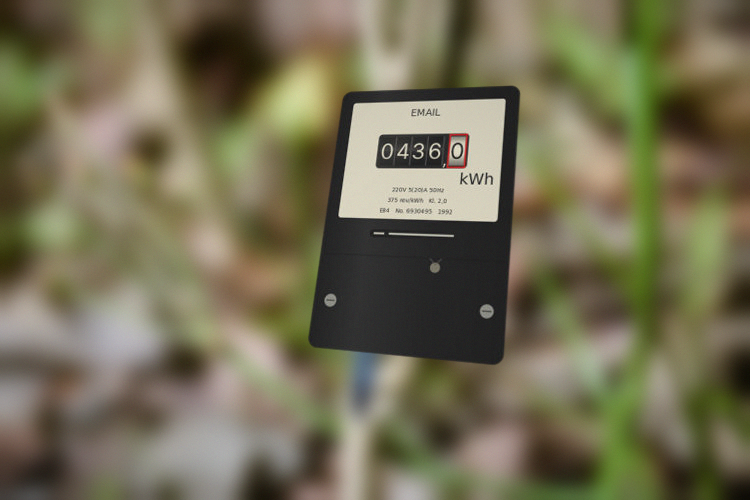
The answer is 436.0 kWh
